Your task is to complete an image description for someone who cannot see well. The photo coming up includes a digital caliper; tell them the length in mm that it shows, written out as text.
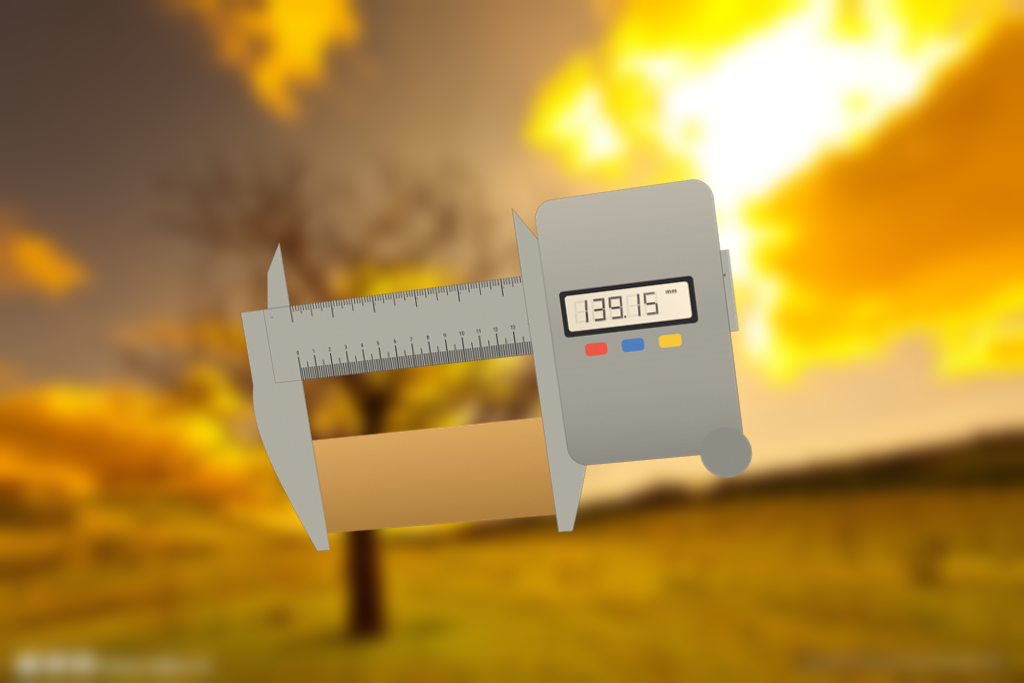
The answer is 139.15 mm
